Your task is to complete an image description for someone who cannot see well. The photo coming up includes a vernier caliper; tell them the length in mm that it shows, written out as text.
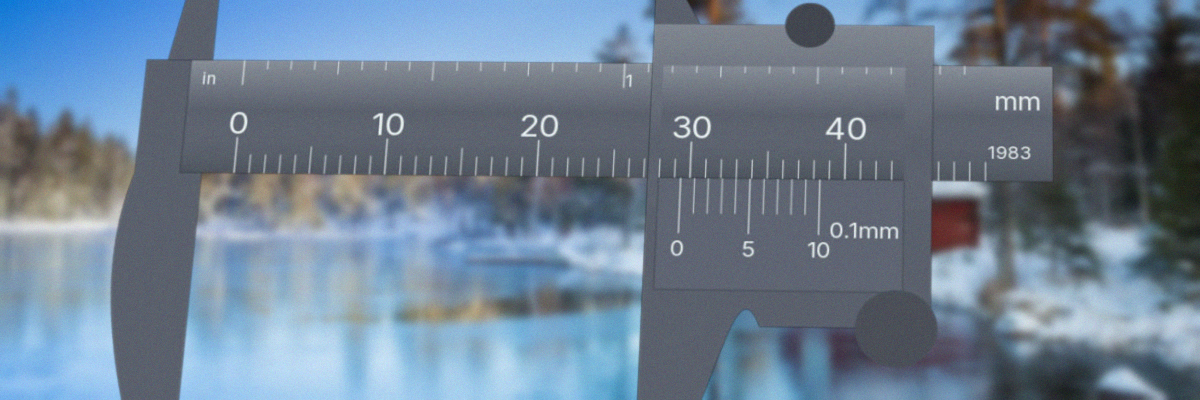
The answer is 29.4 mm
